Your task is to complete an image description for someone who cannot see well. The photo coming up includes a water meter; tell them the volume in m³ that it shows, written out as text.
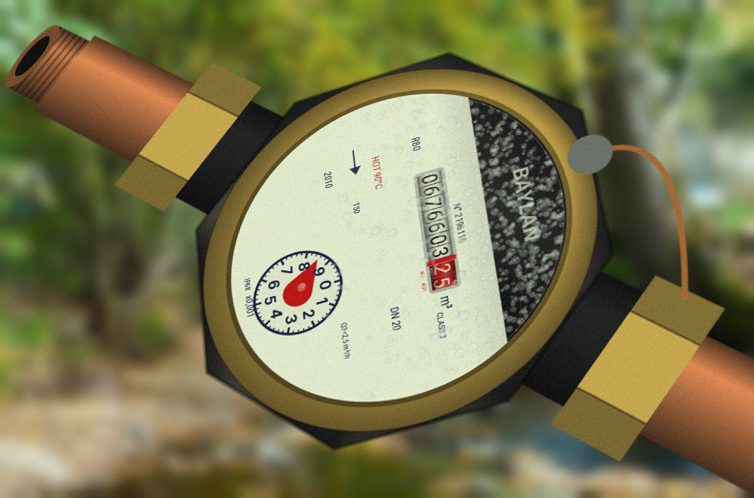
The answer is 676603.248 m³
